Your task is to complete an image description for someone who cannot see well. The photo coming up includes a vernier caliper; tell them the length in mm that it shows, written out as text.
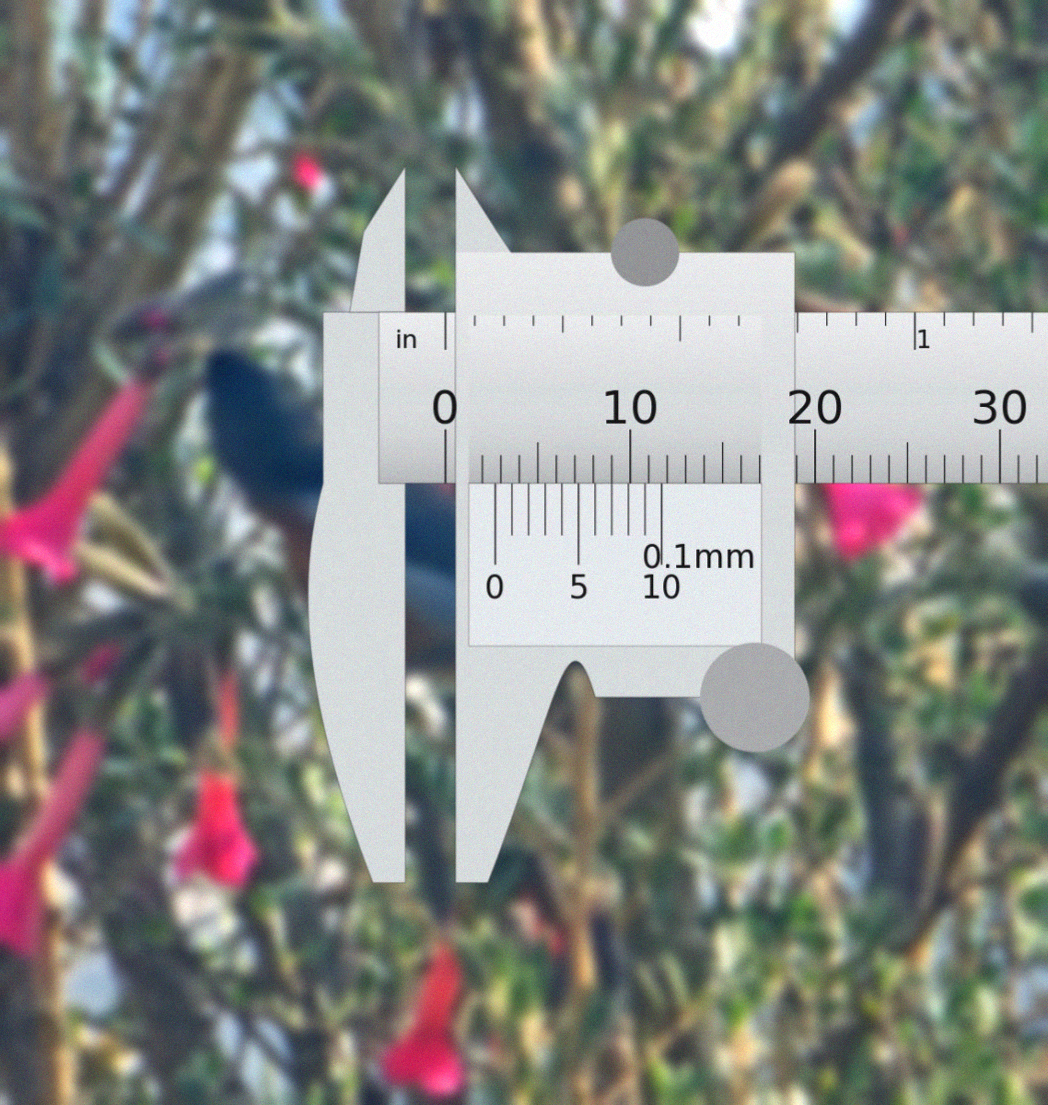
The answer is 2.7 mm
